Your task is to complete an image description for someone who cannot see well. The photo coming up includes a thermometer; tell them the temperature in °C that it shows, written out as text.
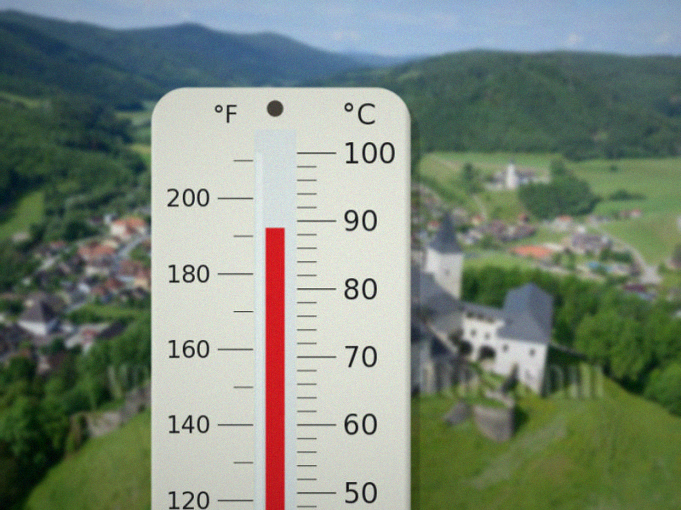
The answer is 89 °C
